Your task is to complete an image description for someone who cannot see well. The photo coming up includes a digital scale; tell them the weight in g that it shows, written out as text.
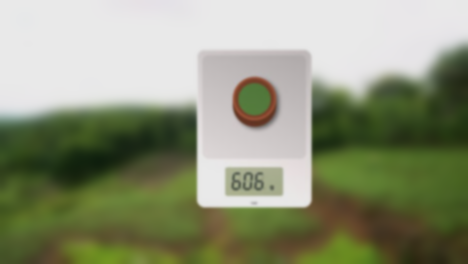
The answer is 606 g
